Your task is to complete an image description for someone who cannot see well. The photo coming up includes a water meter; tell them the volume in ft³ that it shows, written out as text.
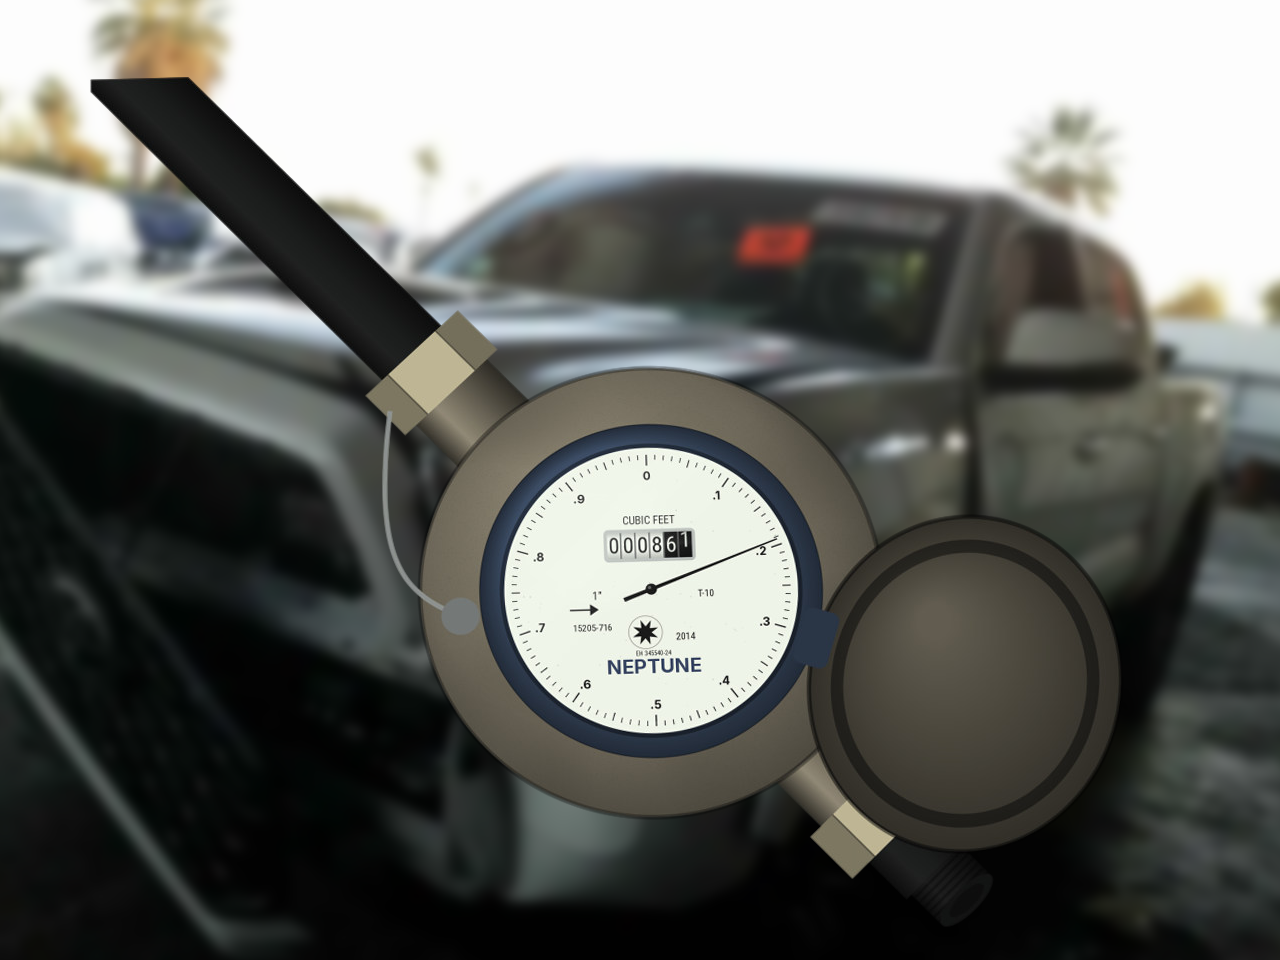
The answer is 861.19 ft³
